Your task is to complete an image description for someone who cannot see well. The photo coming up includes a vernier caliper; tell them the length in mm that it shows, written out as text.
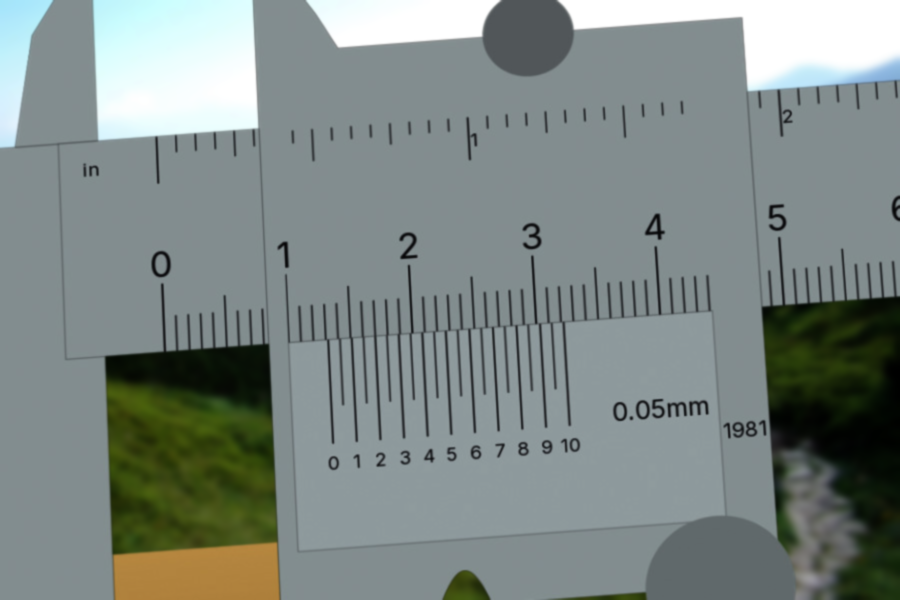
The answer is 13.2 mm
